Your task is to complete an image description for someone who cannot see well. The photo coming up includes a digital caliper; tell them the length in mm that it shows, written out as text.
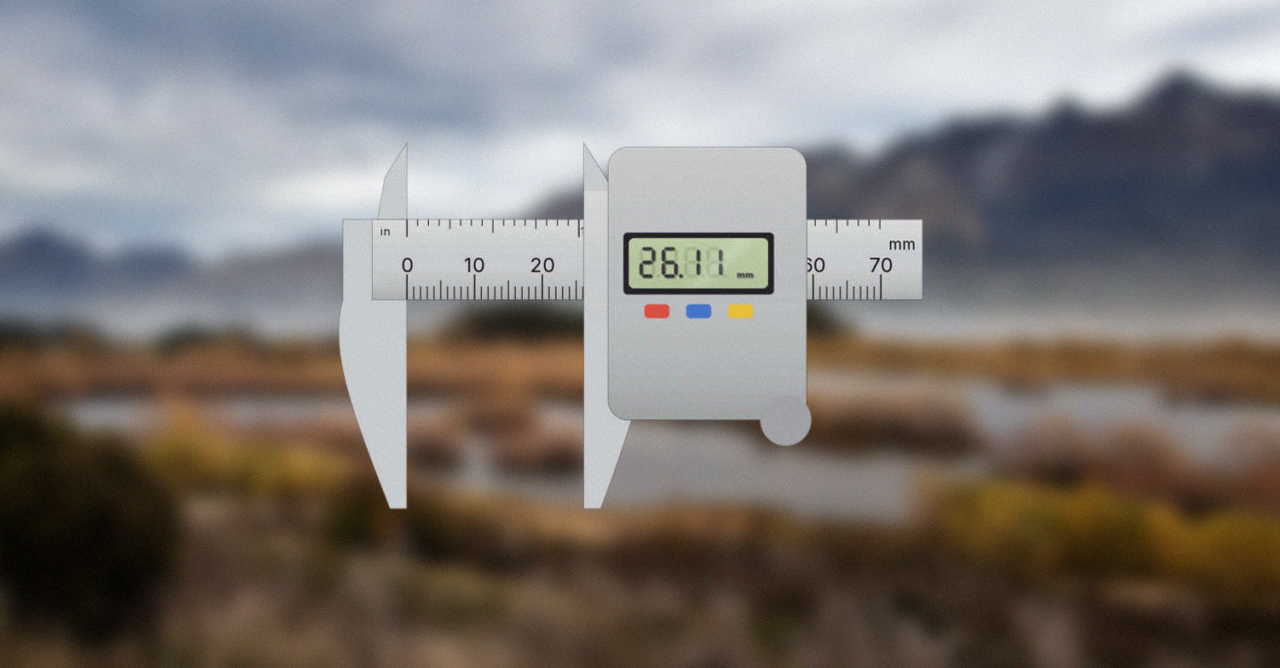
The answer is 26.11 mm
